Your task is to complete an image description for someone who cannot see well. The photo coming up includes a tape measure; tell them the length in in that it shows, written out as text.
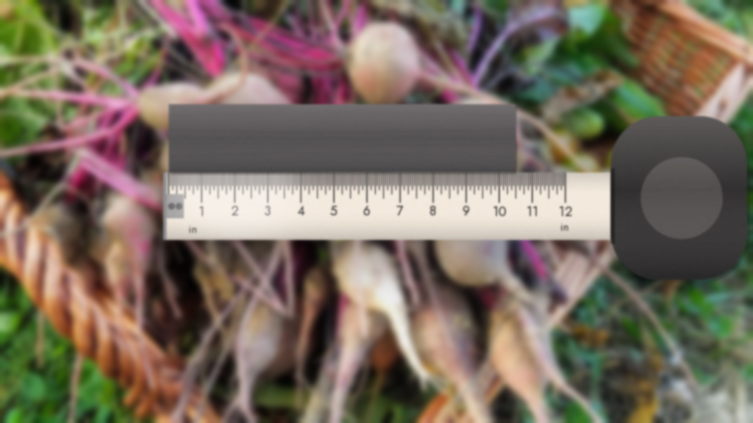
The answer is 10.5 in
